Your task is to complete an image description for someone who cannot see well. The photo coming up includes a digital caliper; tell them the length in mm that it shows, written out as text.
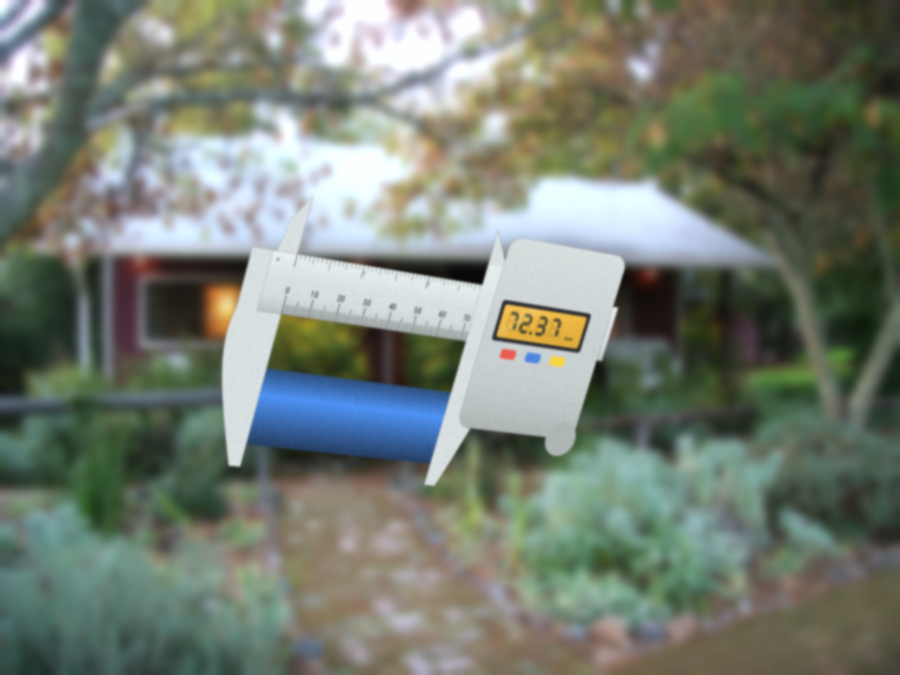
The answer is 72.37 mm
